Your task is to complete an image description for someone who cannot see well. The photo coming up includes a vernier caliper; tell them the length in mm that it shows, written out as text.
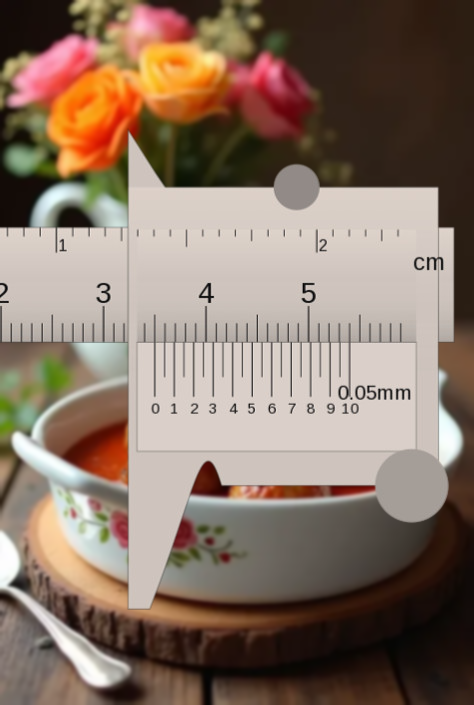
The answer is 35.0 mm
